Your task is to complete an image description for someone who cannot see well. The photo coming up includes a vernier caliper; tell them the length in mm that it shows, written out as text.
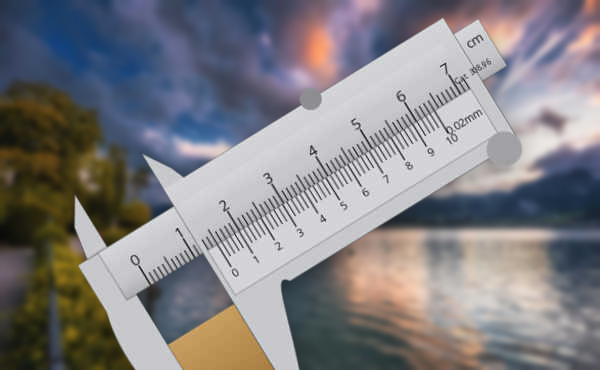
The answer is 15.0 mm
